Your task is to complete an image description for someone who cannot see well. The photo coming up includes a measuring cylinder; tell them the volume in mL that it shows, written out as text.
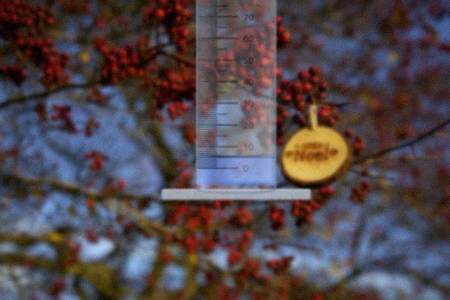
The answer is 5 mL
